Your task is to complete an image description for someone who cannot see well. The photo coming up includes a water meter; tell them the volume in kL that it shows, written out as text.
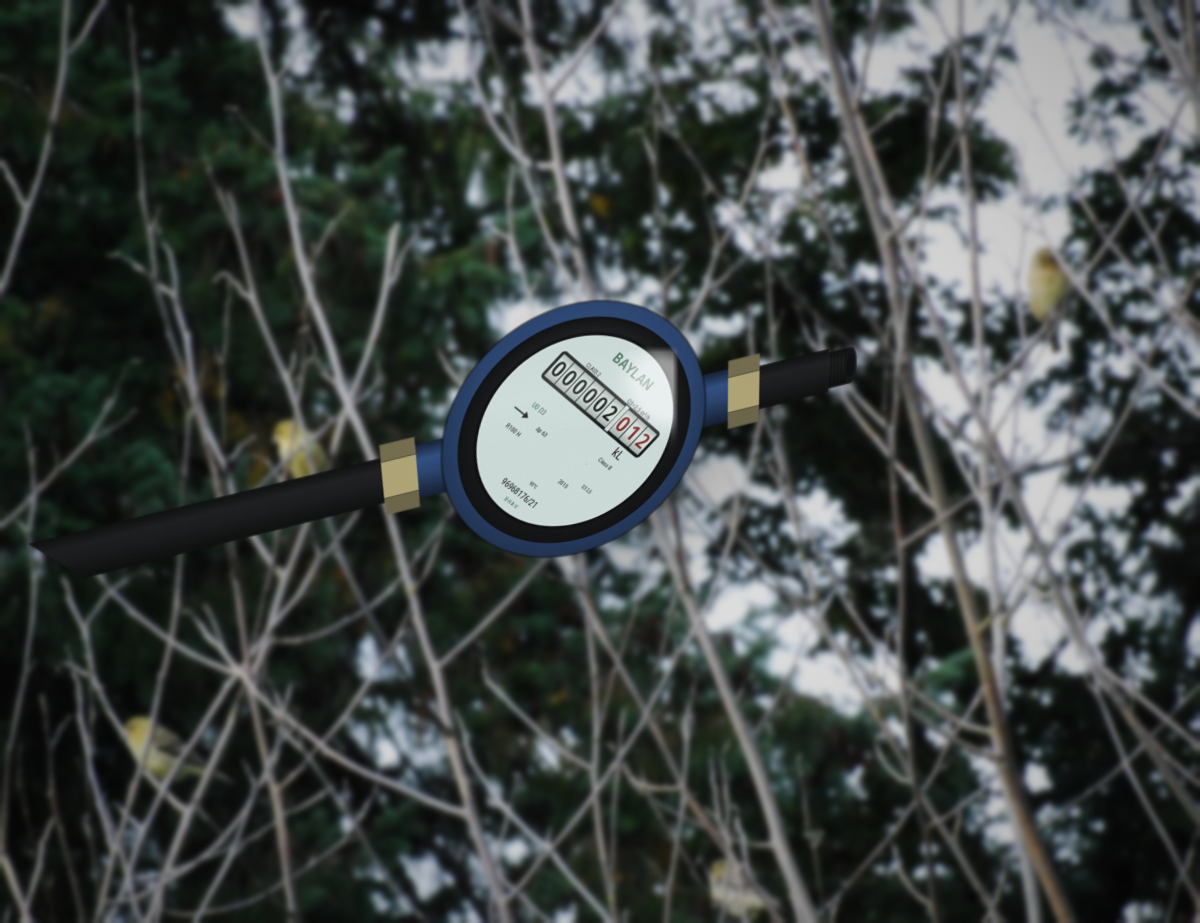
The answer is 2.012 kL
